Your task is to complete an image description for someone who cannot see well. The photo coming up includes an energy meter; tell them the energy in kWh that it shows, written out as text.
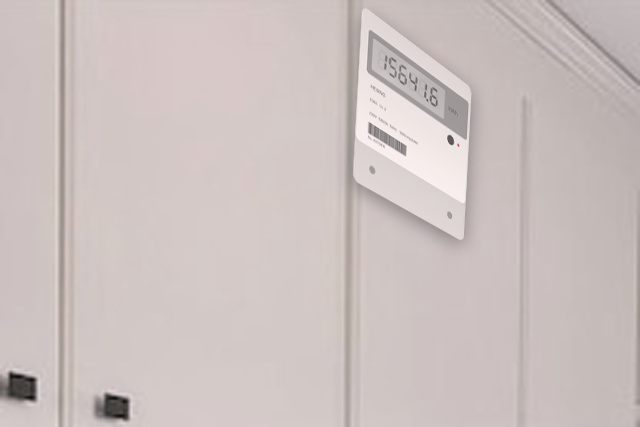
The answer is 15641.6 kWh
